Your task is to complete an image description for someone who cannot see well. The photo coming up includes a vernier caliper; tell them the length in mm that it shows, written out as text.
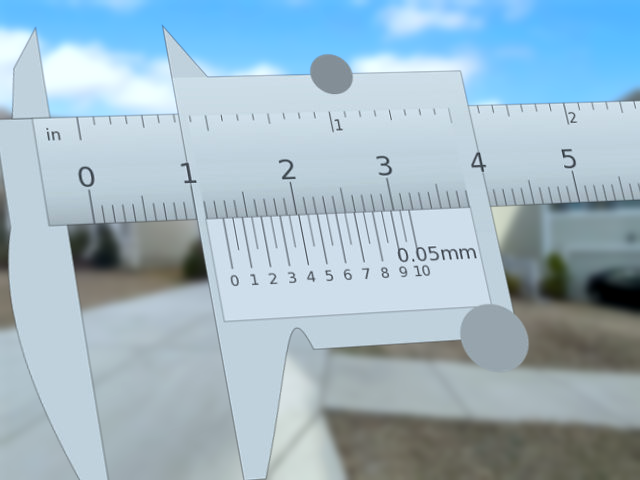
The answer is 12.6 mm
